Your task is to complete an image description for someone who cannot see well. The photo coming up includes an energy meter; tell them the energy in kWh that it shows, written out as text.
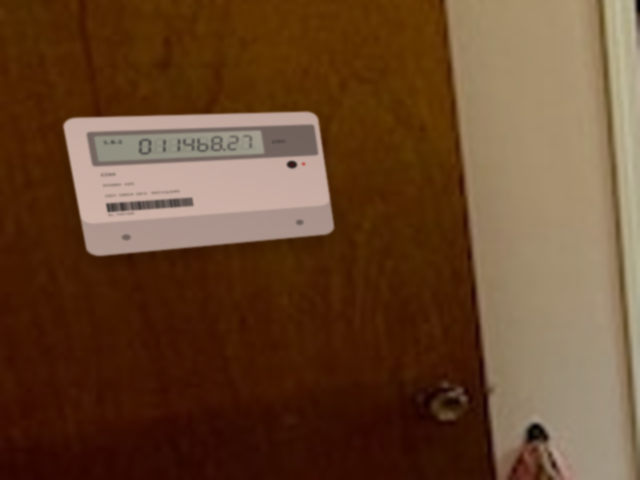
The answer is 11468.27 kWh
